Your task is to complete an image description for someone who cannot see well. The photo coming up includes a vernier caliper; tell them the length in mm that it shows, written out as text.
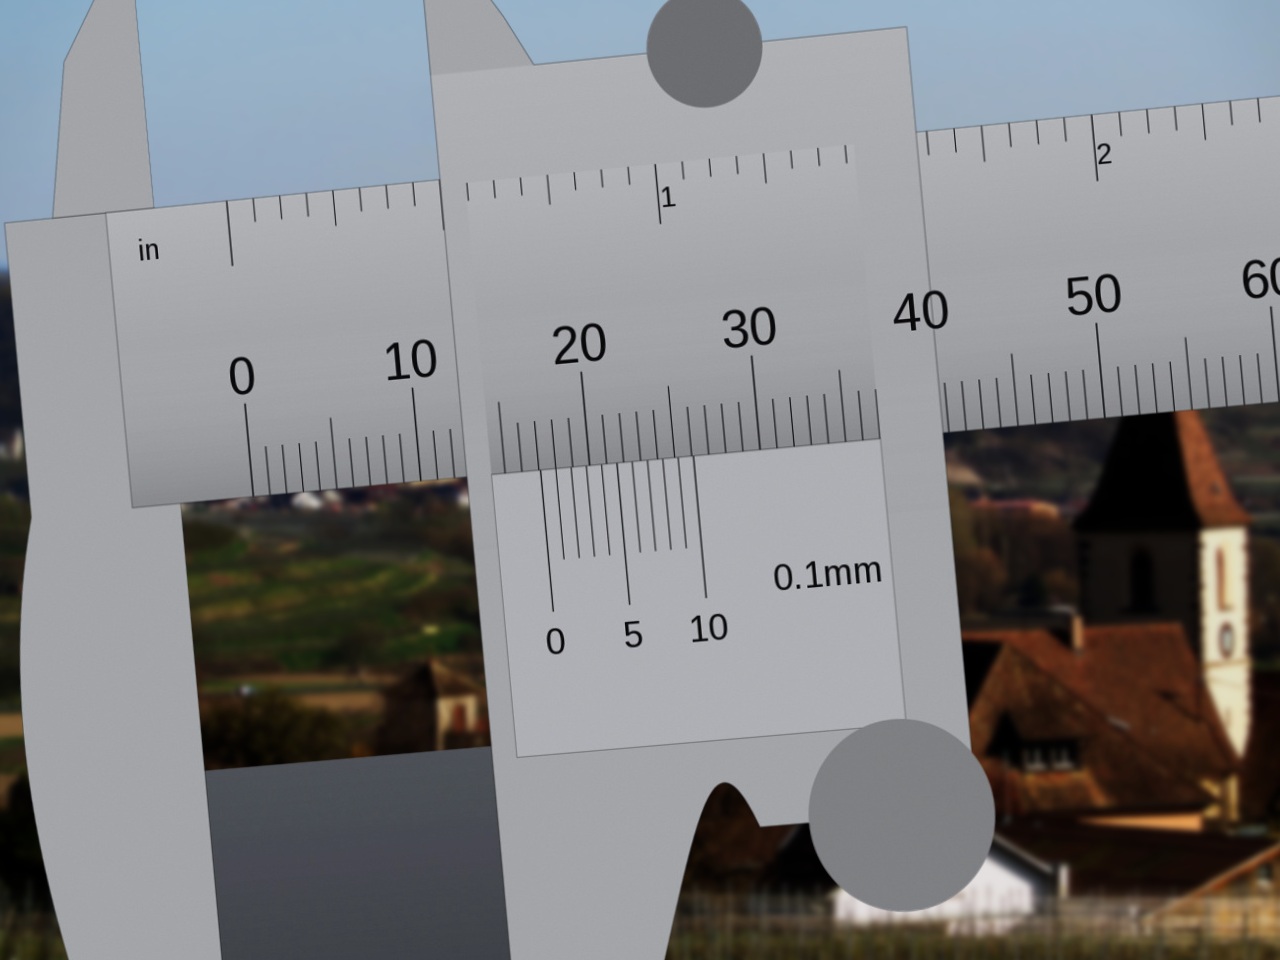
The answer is 17.1 mm
